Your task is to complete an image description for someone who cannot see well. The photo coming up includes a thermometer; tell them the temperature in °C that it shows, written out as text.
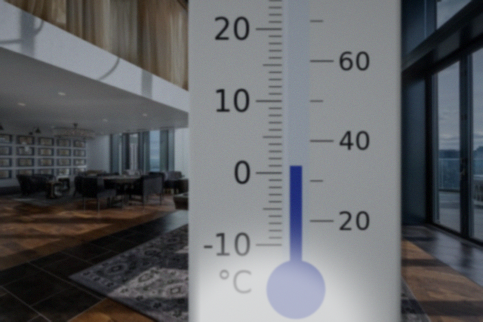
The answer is 1 °C
